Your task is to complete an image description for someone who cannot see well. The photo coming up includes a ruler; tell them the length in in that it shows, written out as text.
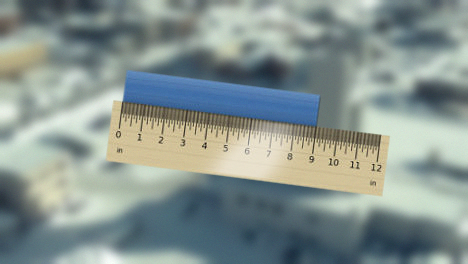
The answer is 9 in
